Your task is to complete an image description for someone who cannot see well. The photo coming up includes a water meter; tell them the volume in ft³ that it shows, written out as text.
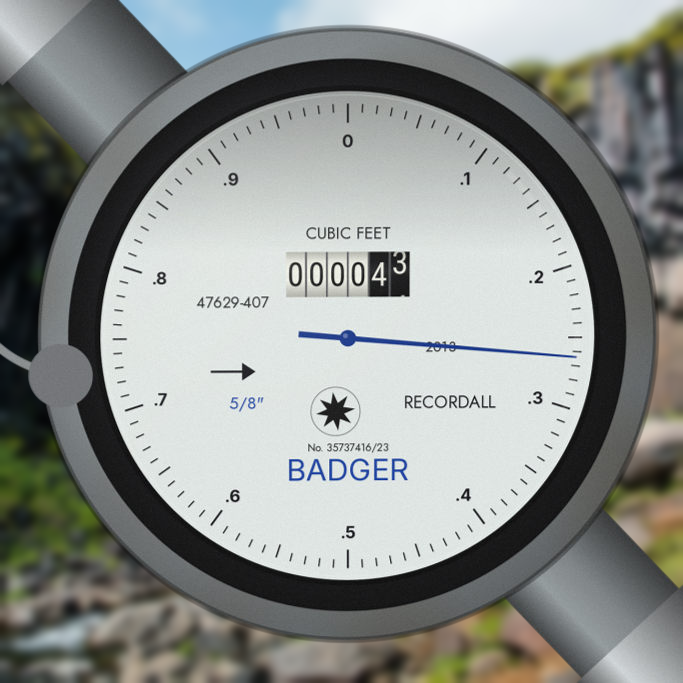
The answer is 43.26 ft³
